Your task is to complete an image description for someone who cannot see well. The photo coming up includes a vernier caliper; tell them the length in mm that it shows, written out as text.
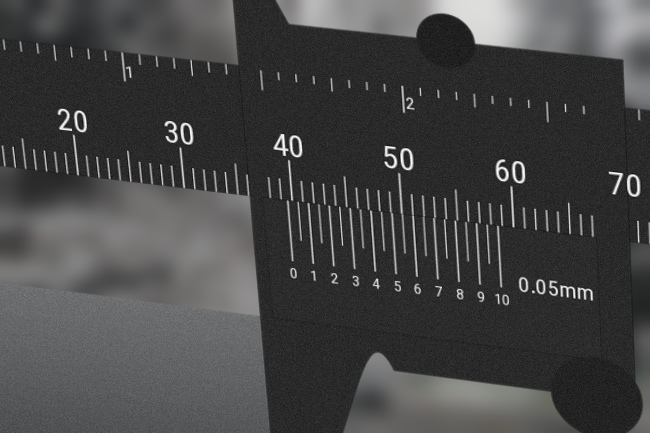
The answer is 39.6 mm
